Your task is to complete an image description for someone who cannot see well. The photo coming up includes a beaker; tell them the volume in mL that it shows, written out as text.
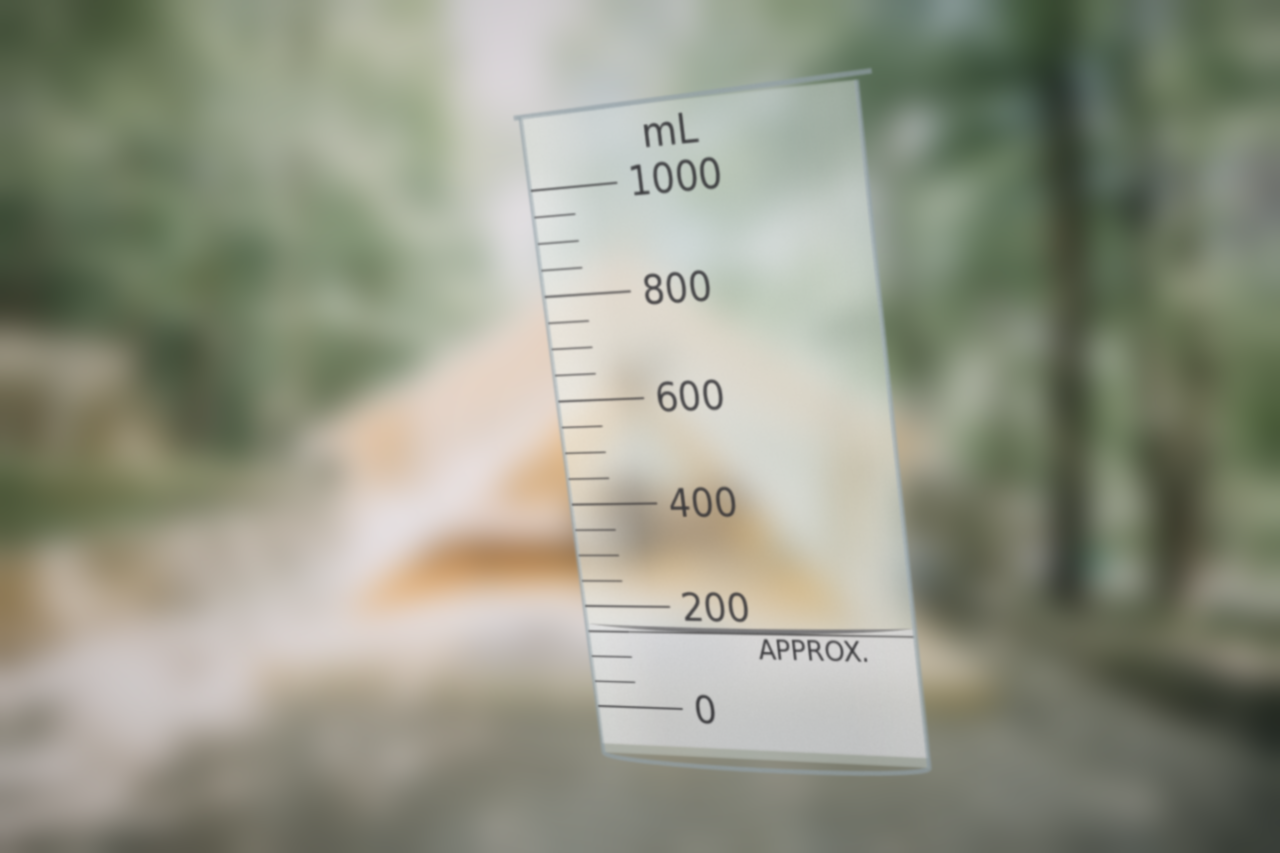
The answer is 150 mL
